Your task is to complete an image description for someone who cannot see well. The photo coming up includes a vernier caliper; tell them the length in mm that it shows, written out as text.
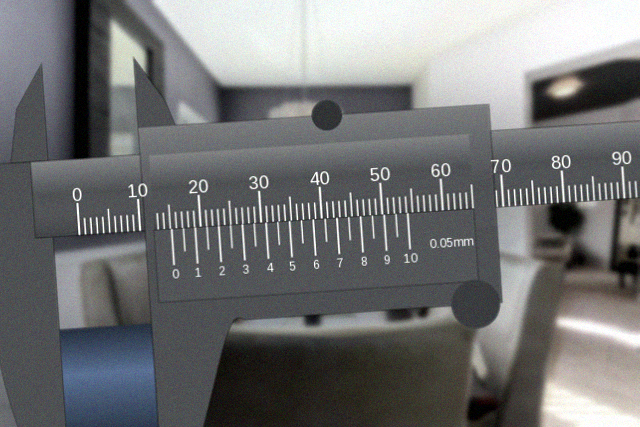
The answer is 15.2 mm
